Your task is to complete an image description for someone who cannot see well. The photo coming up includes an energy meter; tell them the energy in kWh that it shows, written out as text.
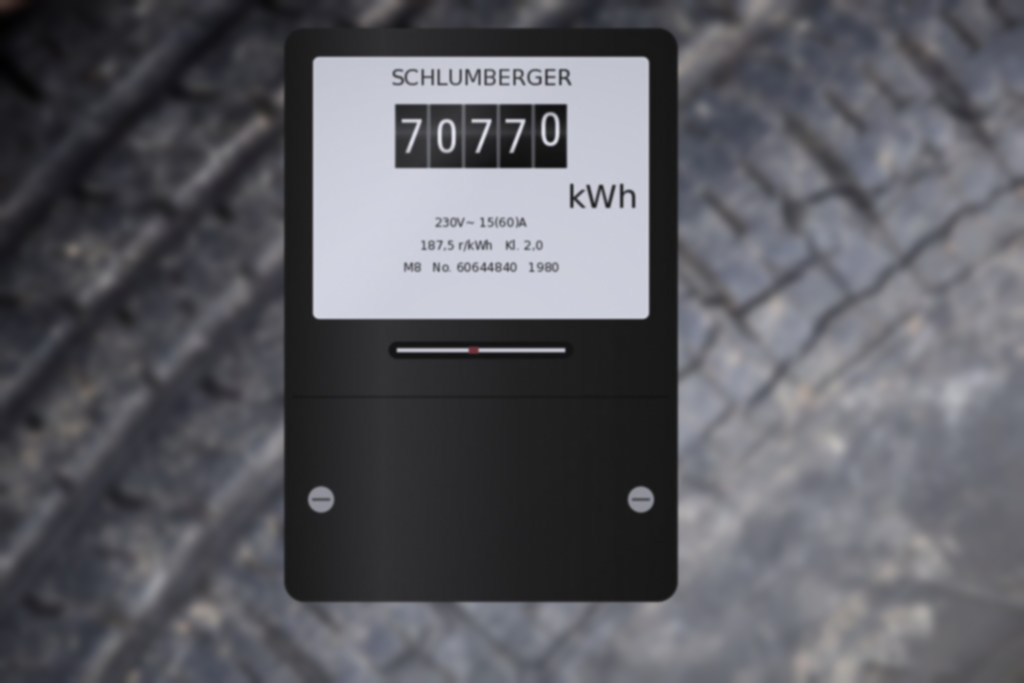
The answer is 70770 kWh
